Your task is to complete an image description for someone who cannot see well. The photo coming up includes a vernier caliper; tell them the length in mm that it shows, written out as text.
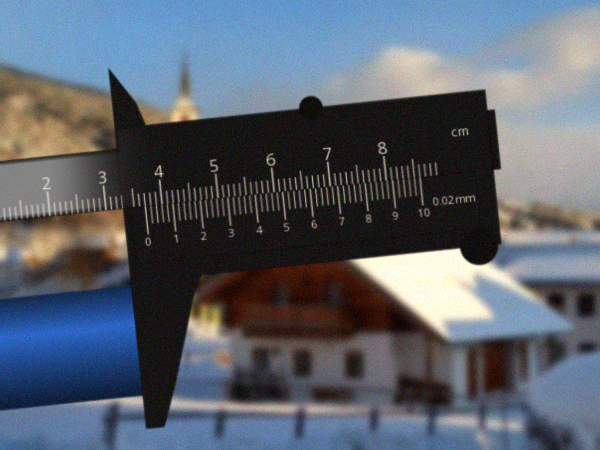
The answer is 37.0 mm
